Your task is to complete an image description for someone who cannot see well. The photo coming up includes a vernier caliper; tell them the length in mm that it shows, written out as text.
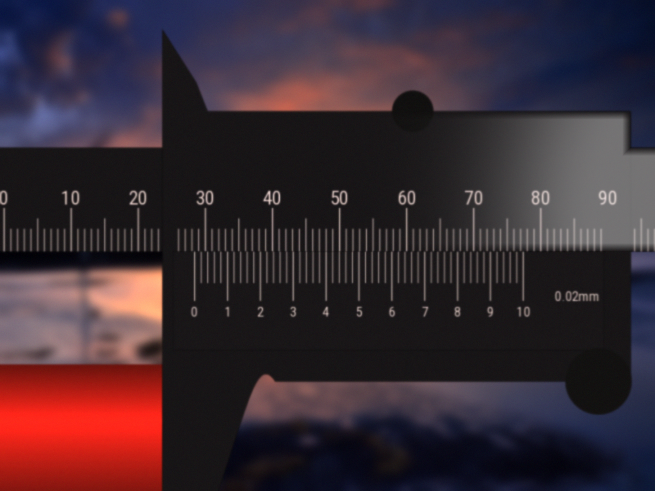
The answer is 28.4 mm
